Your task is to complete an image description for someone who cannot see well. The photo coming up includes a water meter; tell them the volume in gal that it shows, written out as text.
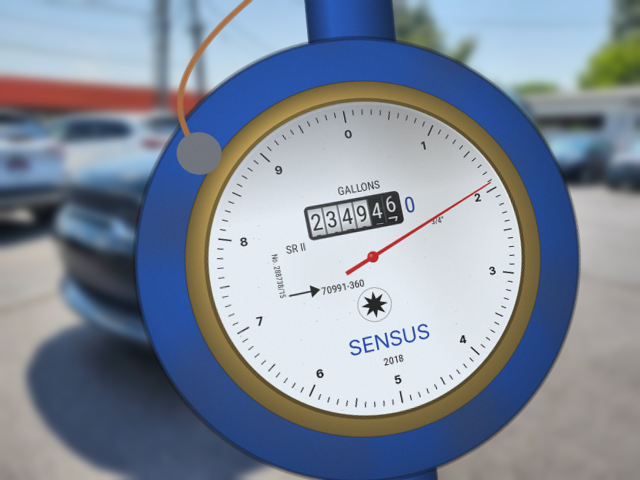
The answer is 2349461.9 gal
